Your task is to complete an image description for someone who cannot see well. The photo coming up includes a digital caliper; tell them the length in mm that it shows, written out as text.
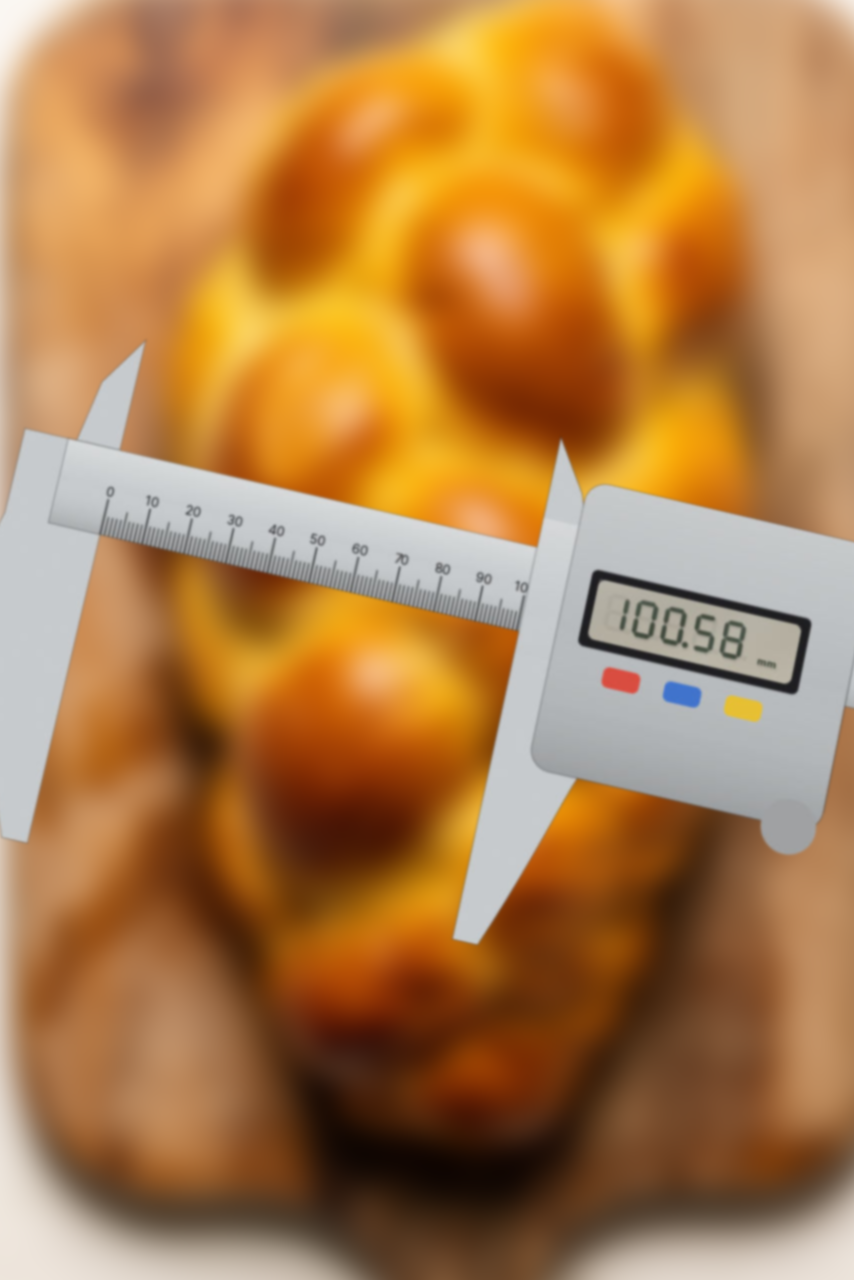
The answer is 100.58 mm
